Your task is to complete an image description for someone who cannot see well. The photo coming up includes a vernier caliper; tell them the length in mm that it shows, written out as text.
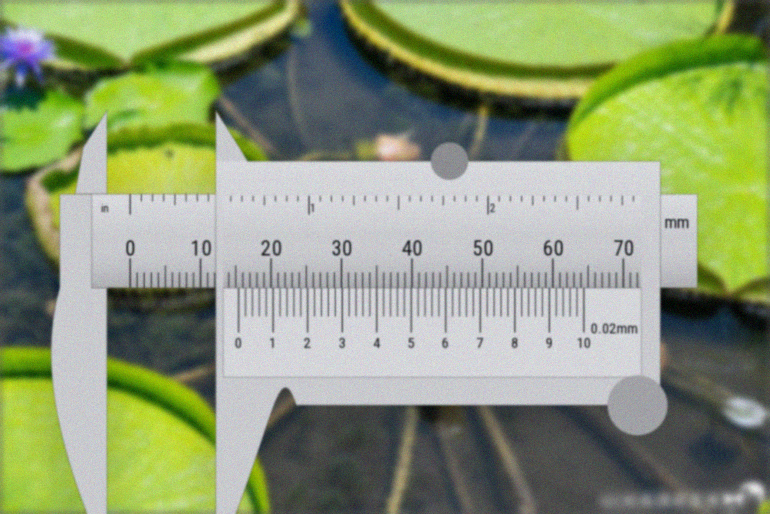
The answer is 15.4 mm
